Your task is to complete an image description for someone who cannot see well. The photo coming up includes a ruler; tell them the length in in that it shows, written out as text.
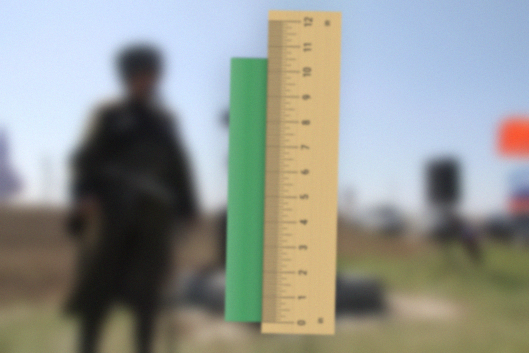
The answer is 10.5 in
